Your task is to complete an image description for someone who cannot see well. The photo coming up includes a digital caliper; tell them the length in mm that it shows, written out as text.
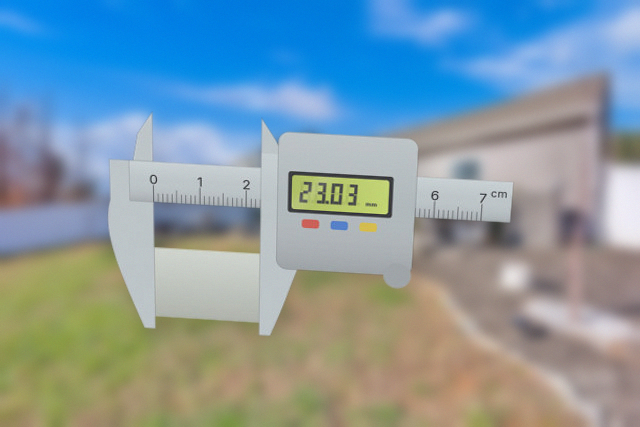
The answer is 23.03 mm
